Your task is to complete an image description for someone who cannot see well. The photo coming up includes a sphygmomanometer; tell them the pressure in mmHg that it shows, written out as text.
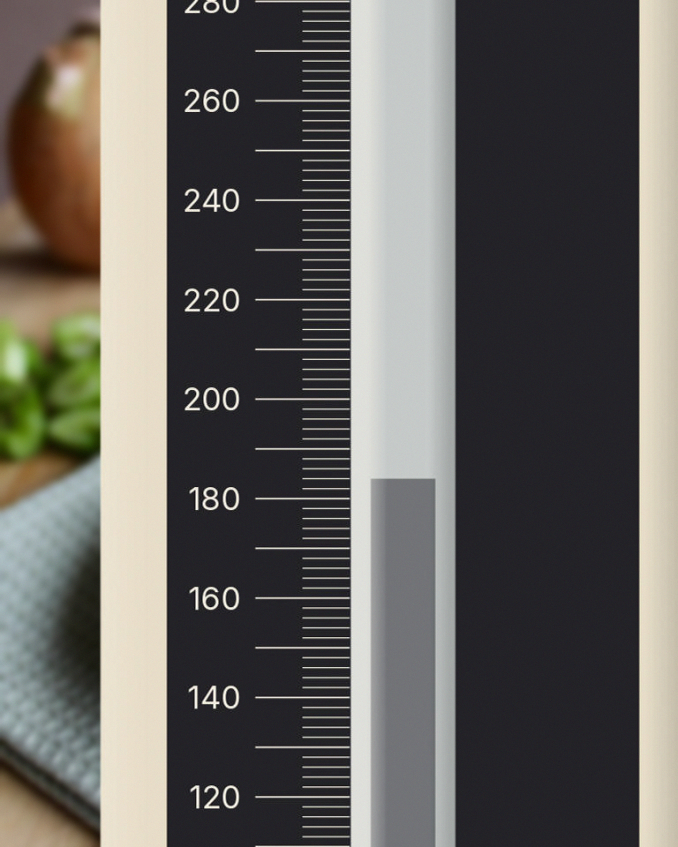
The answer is 184 mmHg
